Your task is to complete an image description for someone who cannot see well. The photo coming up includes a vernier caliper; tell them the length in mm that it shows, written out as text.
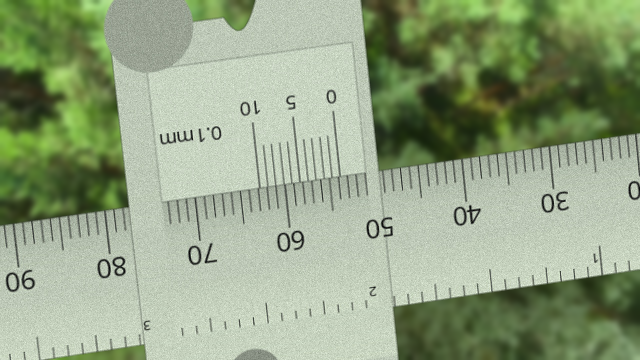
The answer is 53.8 mm
